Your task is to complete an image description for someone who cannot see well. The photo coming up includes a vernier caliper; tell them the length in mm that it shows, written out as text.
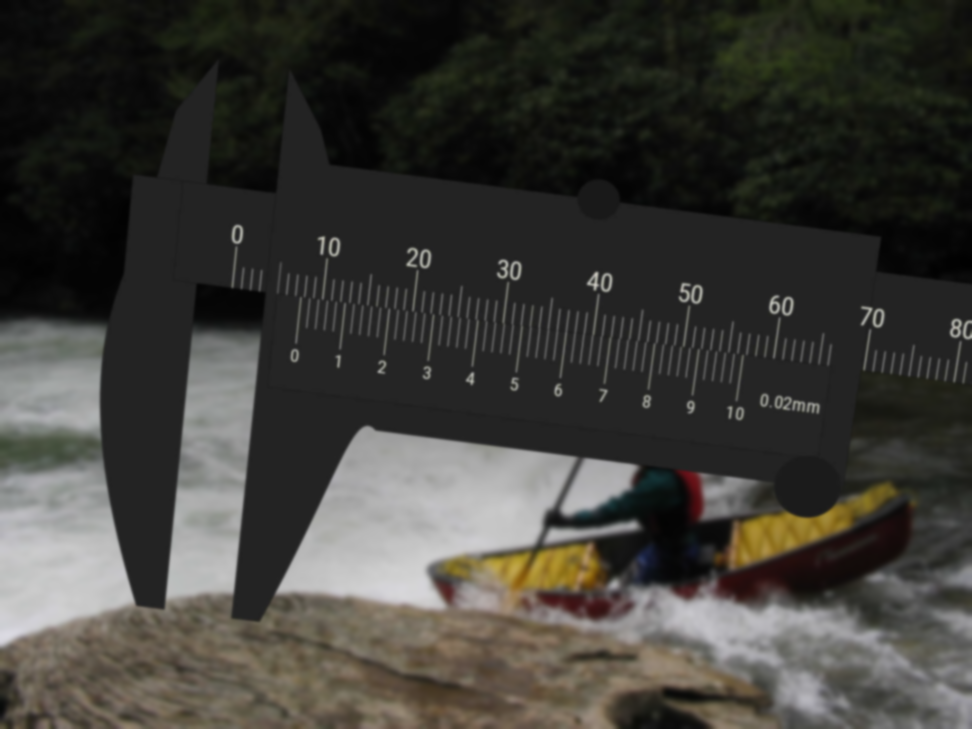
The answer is 7.6 mm
